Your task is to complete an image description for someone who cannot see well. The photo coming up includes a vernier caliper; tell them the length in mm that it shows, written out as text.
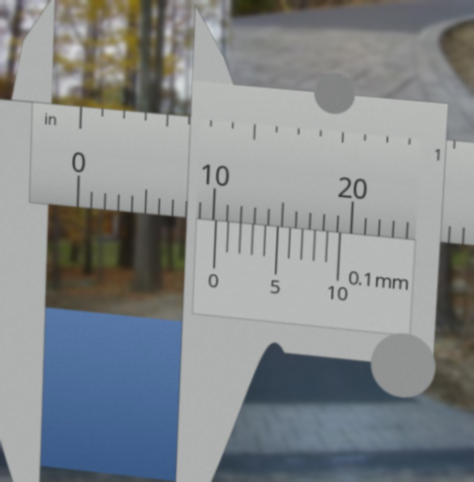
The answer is 10.2 mm
